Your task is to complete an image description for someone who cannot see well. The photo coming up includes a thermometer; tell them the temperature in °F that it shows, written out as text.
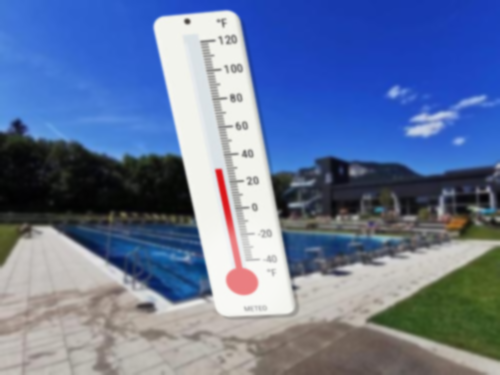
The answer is 30 °F
